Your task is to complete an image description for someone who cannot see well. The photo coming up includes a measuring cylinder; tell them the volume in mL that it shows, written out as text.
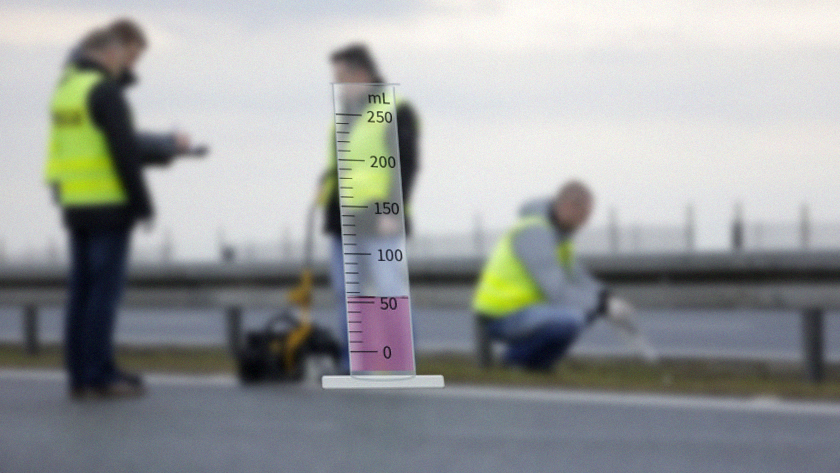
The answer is 55 mL
